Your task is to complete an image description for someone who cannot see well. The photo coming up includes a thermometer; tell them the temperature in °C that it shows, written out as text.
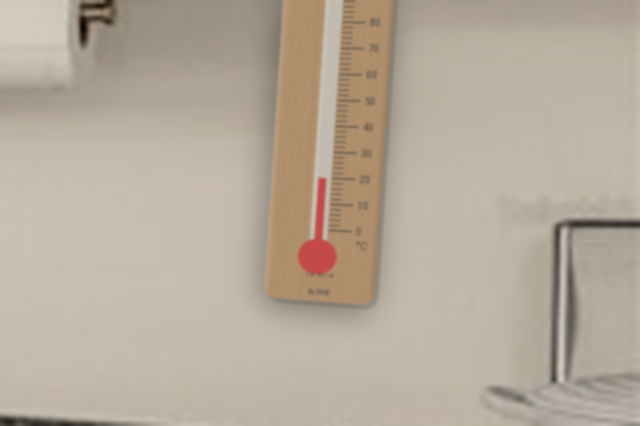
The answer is 20 °C
